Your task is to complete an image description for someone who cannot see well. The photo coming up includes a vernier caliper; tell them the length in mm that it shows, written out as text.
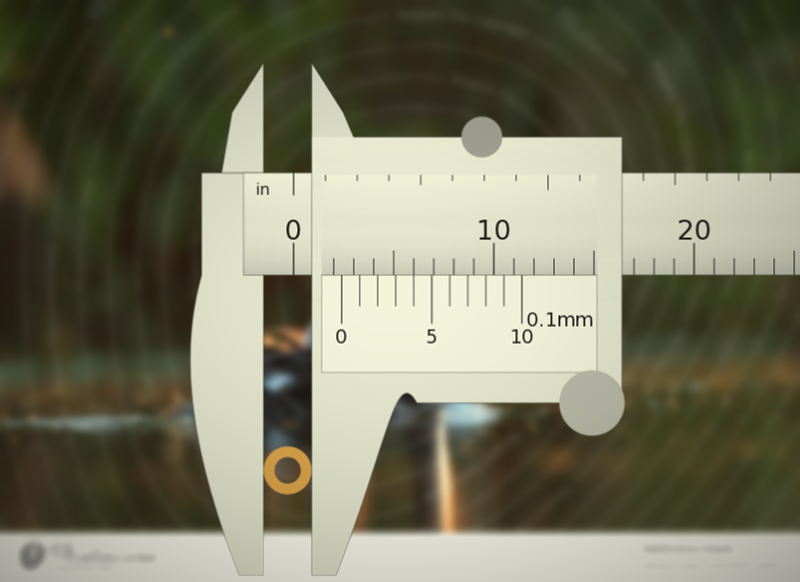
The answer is 2.4 mm
